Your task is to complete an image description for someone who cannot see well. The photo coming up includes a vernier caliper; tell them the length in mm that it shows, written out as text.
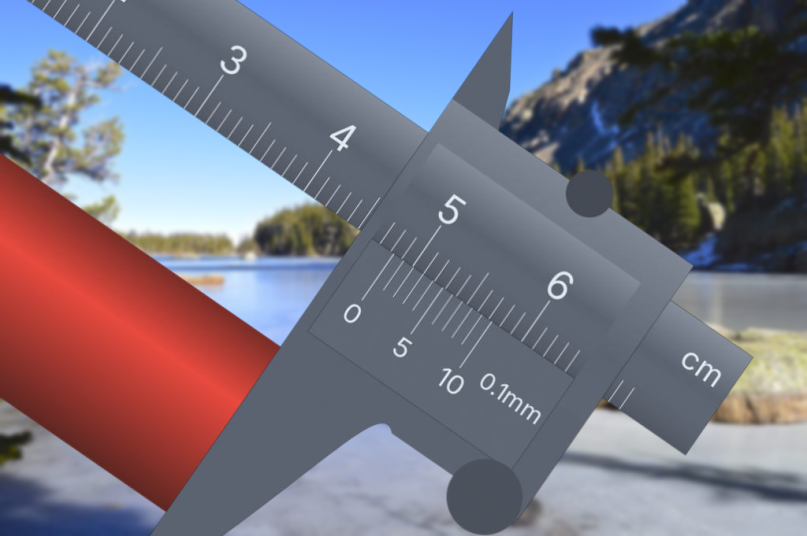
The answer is 48.3 mm
